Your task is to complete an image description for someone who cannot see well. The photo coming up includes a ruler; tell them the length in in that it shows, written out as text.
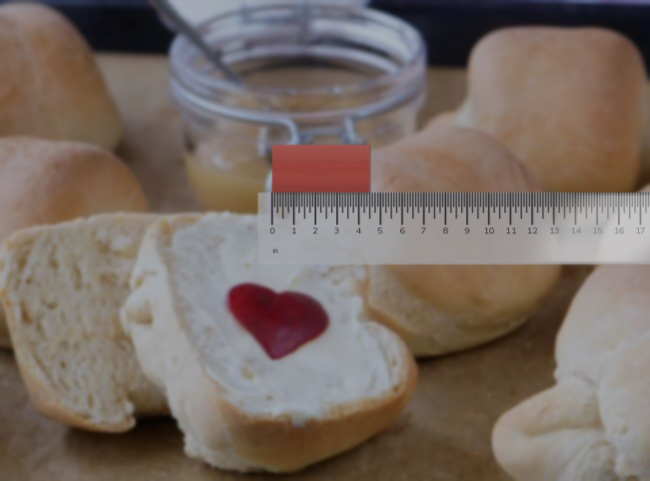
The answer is 4.5 in
